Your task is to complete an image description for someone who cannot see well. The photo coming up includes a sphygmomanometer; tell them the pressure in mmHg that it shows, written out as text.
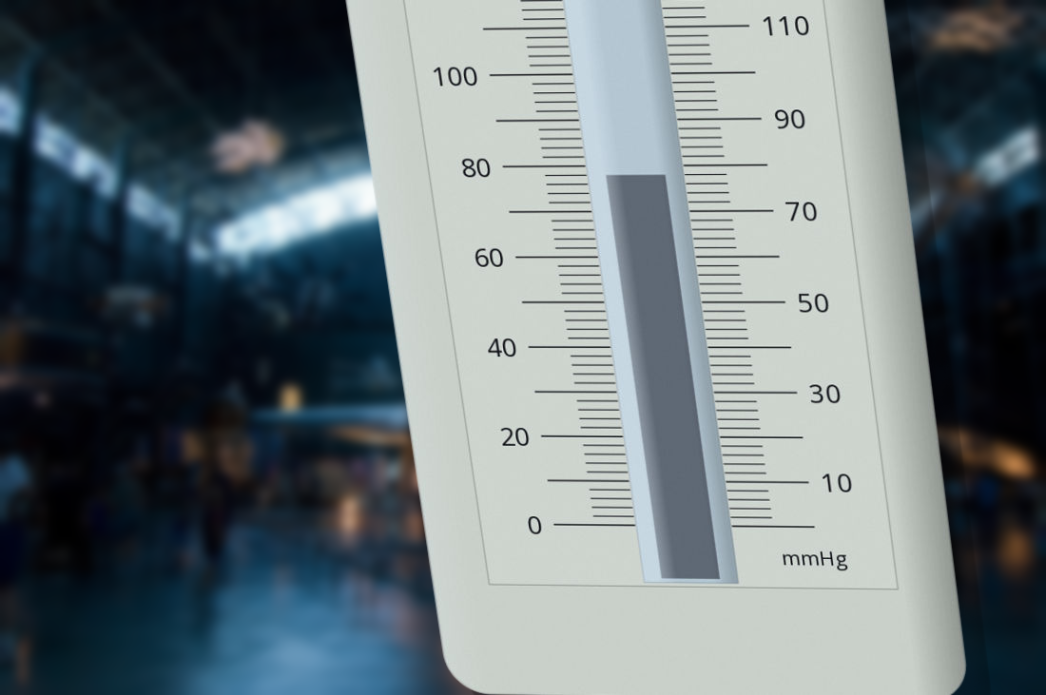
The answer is 78 mmHg
